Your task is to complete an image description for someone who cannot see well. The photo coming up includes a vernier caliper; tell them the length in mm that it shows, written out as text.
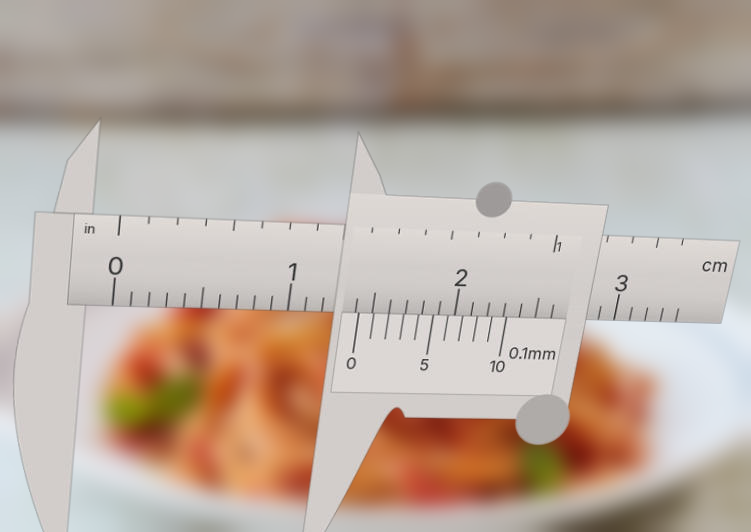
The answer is 14.2 mm
